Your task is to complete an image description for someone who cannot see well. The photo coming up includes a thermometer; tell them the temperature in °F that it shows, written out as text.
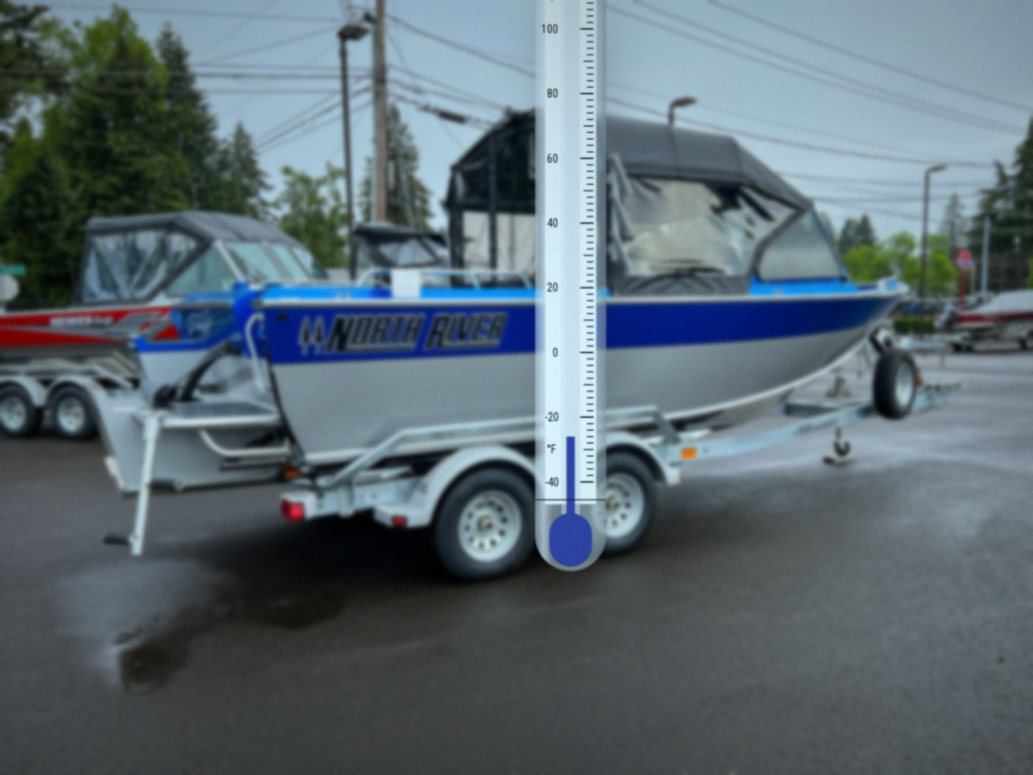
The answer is -26 °F
